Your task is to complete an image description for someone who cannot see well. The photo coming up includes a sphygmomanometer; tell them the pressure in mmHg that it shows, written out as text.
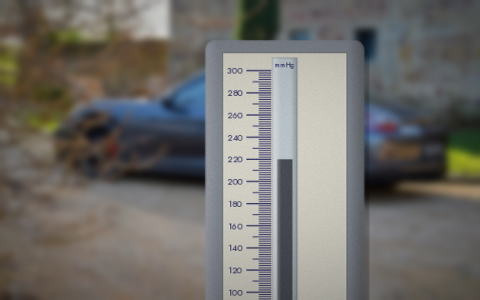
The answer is 220 mmHg
